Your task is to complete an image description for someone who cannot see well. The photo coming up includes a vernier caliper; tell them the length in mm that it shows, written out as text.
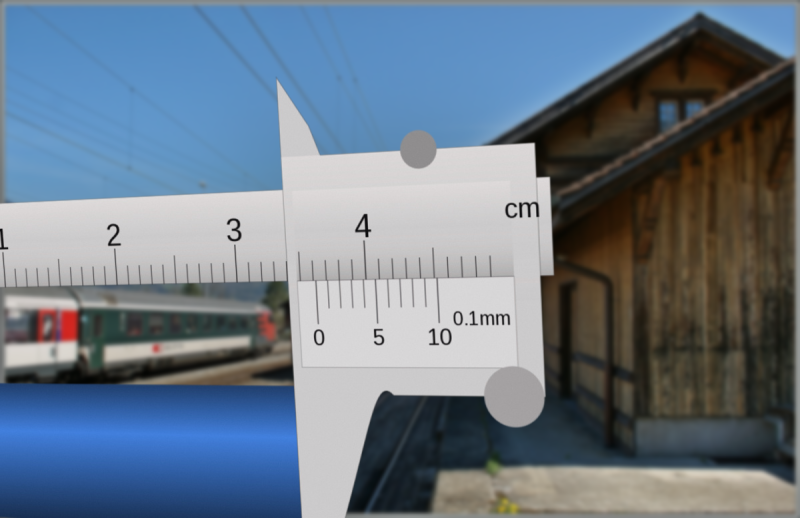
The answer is 36.2 mm
